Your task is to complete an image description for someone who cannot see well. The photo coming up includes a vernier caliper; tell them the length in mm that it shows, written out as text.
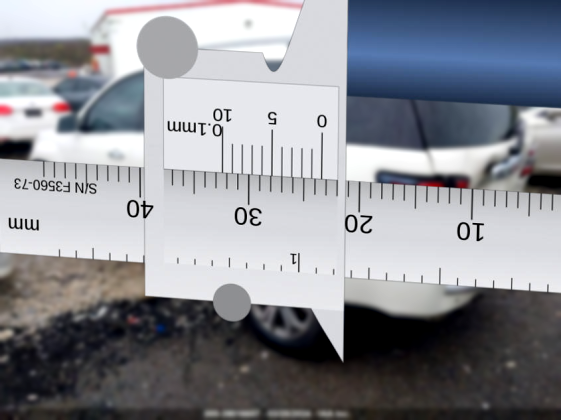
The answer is 23.4 mm
